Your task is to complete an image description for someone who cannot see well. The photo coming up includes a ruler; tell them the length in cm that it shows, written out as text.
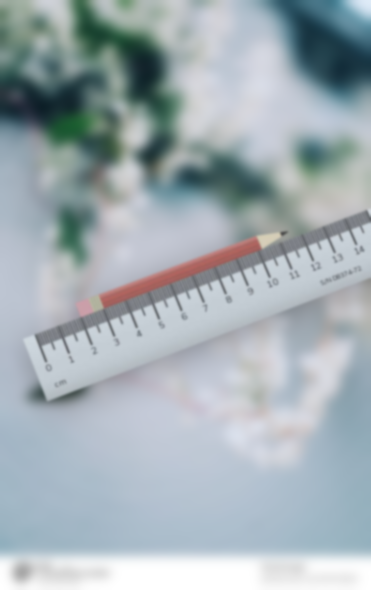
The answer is 9.5 cm
